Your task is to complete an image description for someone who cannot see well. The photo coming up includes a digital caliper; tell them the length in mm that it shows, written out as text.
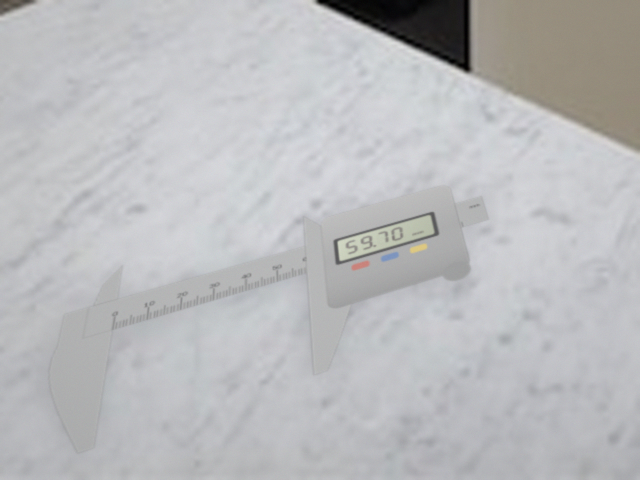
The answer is 59.70 mm
